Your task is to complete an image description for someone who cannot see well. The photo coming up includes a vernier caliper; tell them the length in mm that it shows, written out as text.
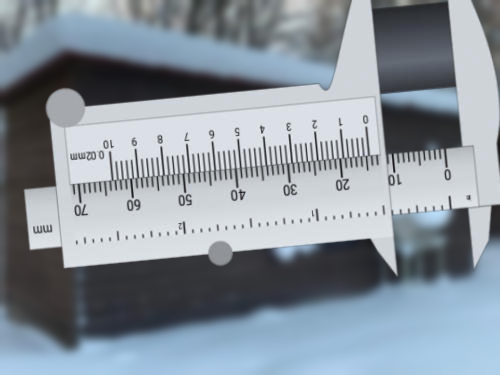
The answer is 14.5 mm
